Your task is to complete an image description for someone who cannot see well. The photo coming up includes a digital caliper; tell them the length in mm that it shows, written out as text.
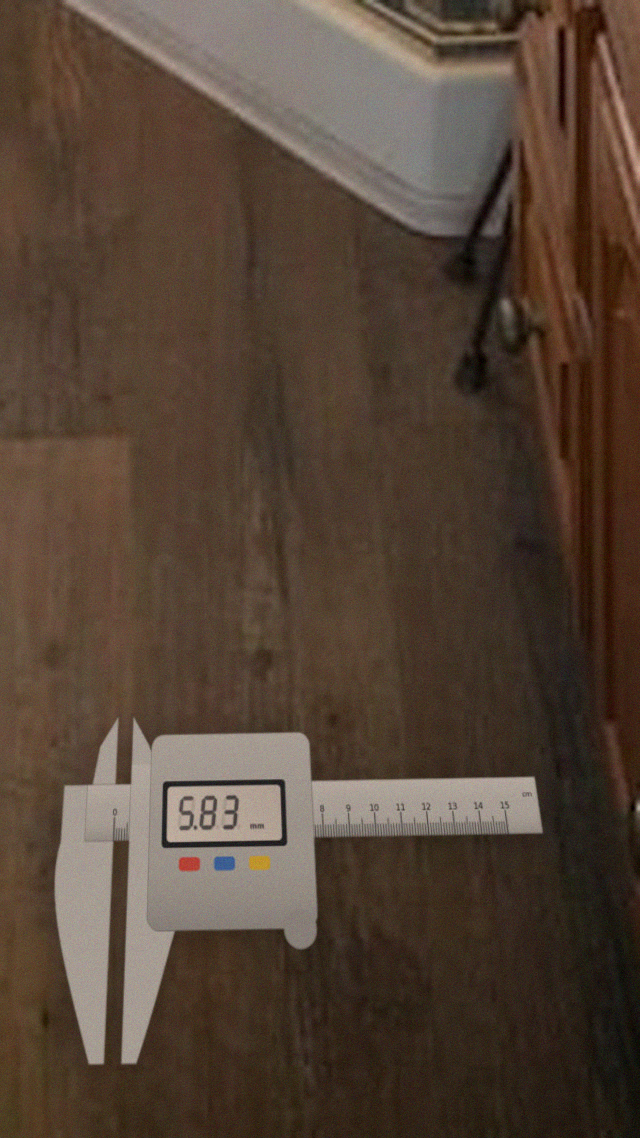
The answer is 5.83 mm
